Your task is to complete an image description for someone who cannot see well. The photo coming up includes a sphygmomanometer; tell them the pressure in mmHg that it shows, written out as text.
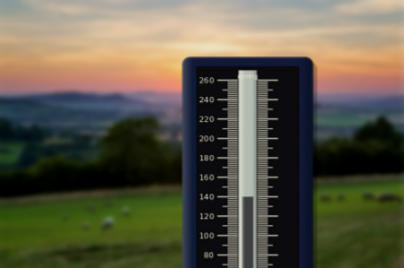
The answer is 140 mmHg
